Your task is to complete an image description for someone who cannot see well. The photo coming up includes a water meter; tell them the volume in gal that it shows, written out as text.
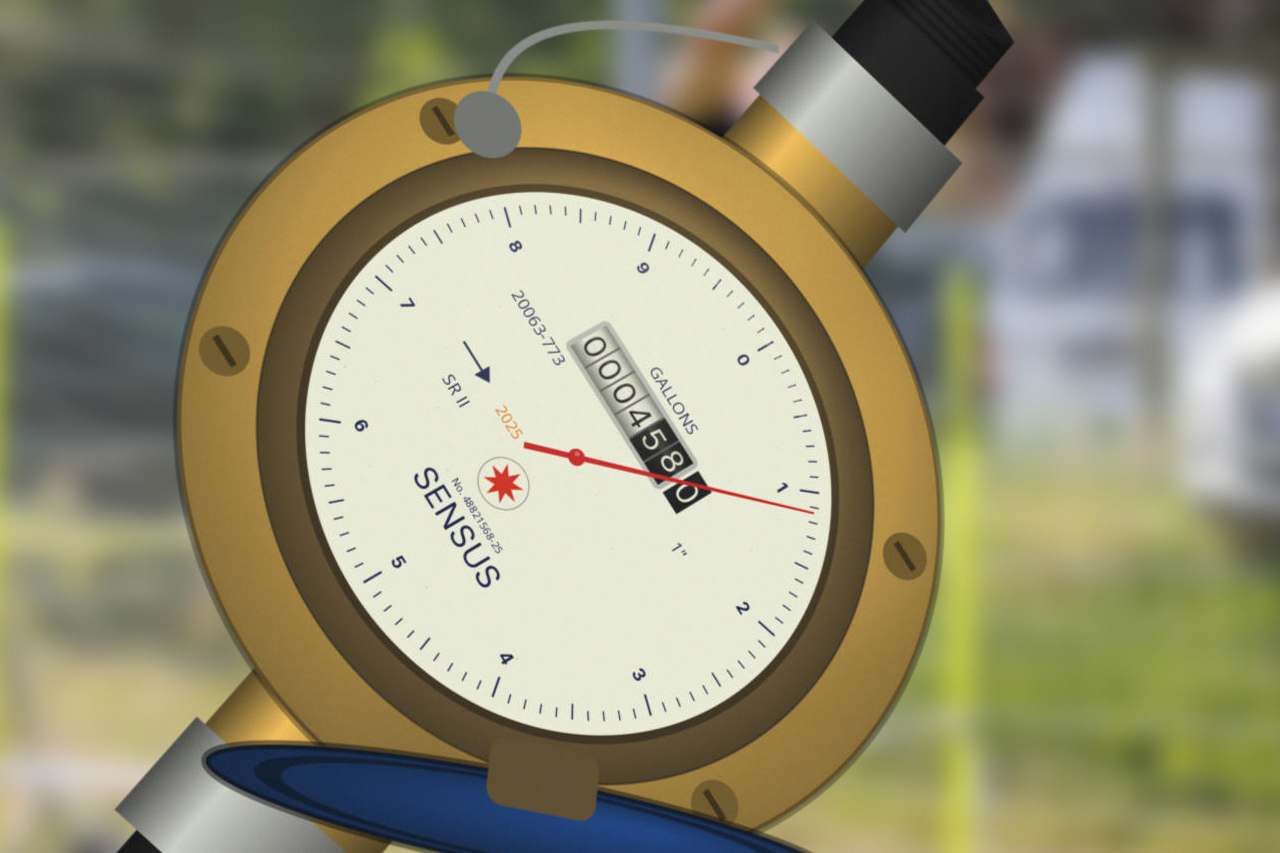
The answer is 4581.1 gal
